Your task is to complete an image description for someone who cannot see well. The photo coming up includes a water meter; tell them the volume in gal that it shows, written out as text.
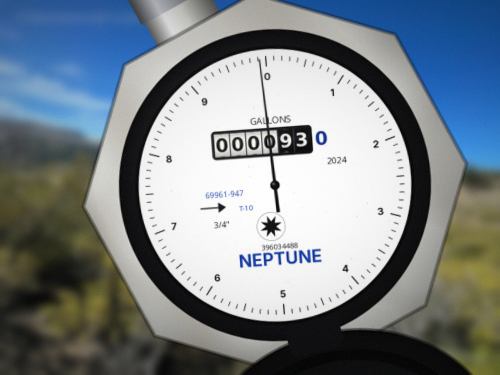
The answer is 929.9 gal
